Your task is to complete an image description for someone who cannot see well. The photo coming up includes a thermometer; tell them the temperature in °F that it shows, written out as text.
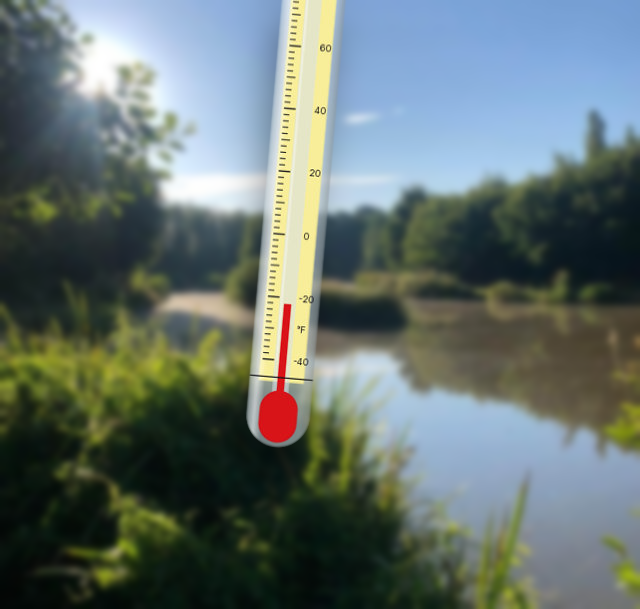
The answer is -22 °F
